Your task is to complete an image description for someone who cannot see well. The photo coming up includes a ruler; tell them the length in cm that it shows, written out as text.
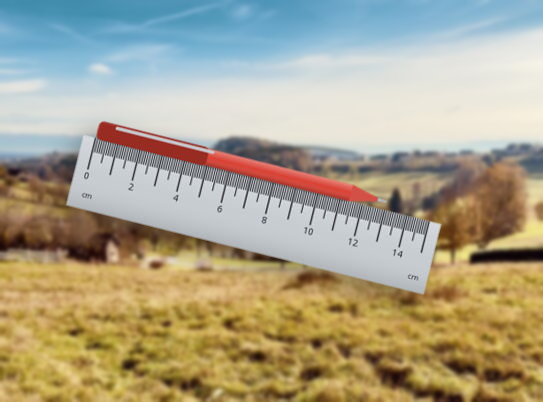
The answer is 13 cm
